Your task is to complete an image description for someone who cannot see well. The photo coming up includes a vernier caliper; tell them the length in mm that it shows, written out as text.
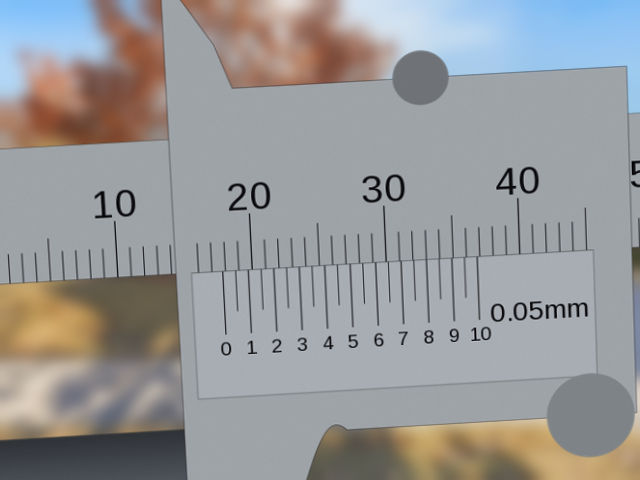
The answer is 17.8 mm
